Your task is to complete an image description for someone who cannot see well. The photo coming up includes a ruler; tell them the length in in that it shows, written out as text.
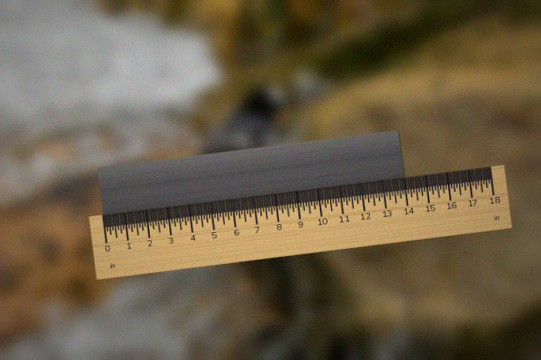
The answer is 14 in
